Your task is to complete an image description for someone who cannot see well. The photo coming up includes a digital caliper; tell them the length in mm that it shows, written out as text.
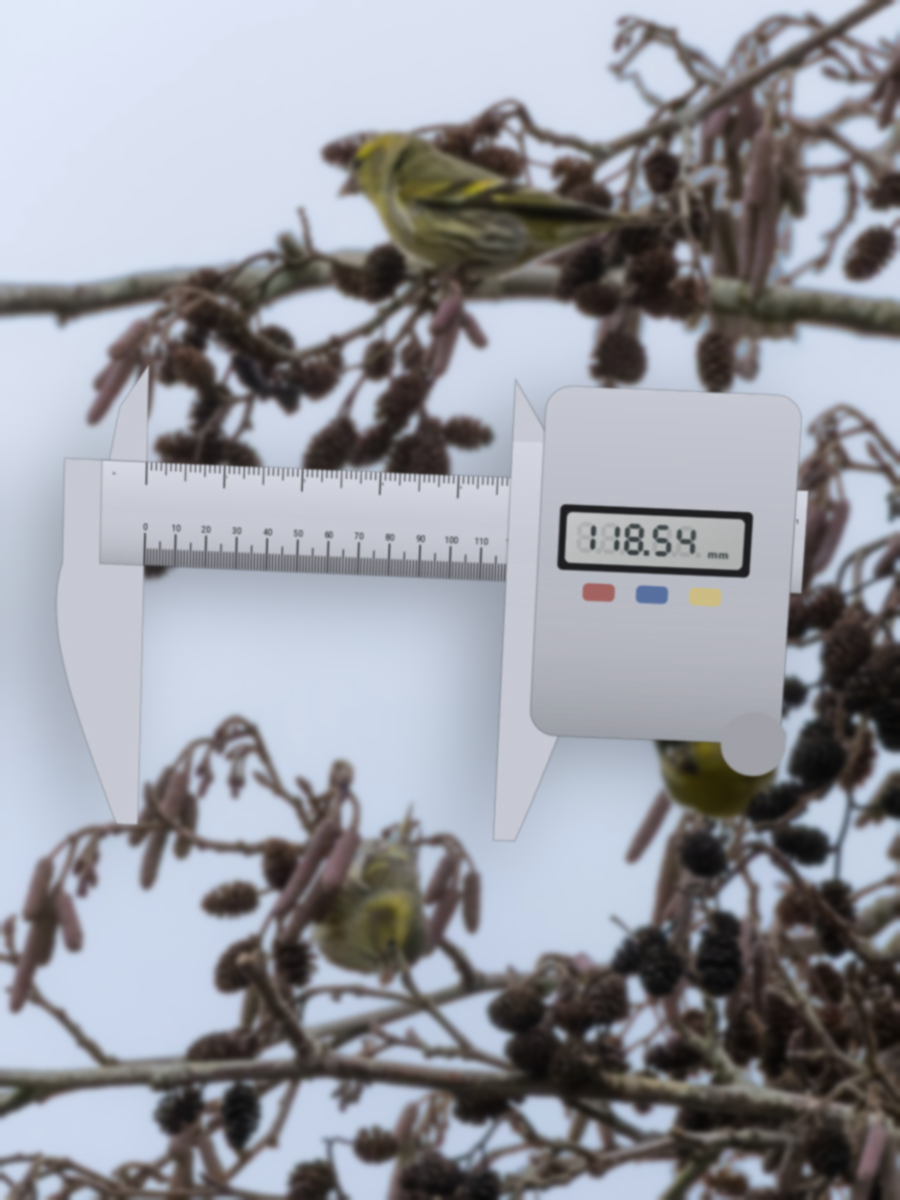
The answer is 118.54 mm
